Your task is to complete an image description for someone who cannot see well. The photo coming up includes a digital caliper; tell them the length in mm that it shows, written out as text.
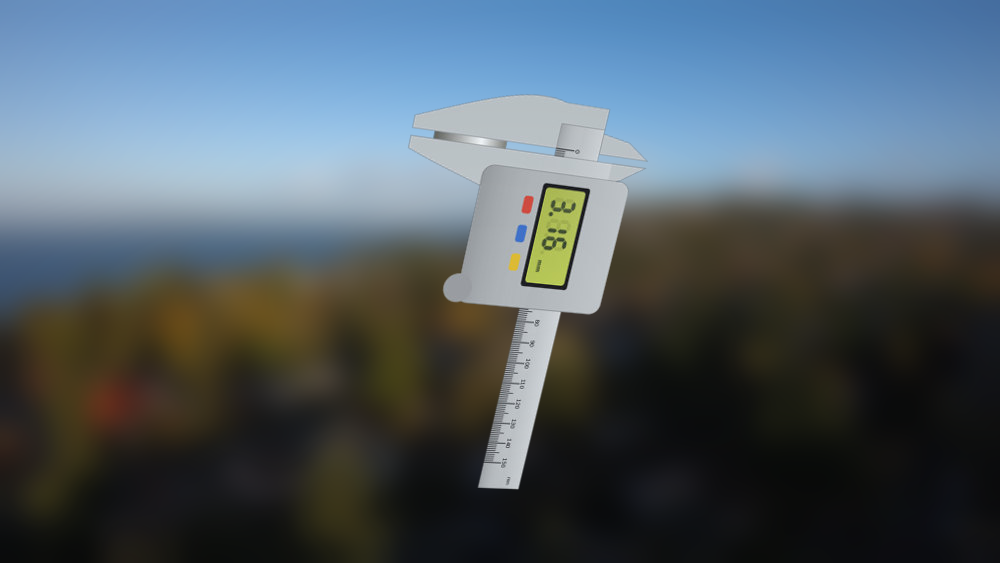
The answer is 3.16 mm
